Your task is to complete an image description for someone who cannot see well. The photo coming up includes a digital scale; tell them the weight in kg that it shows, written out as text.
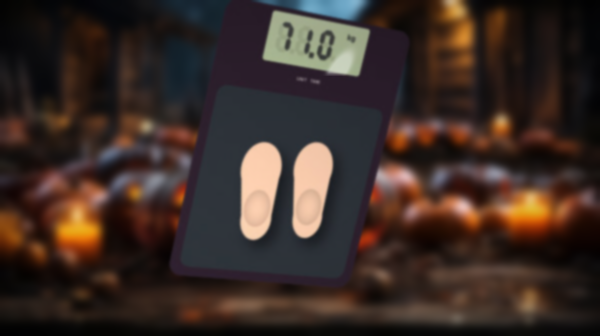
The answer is 71.0 kg
